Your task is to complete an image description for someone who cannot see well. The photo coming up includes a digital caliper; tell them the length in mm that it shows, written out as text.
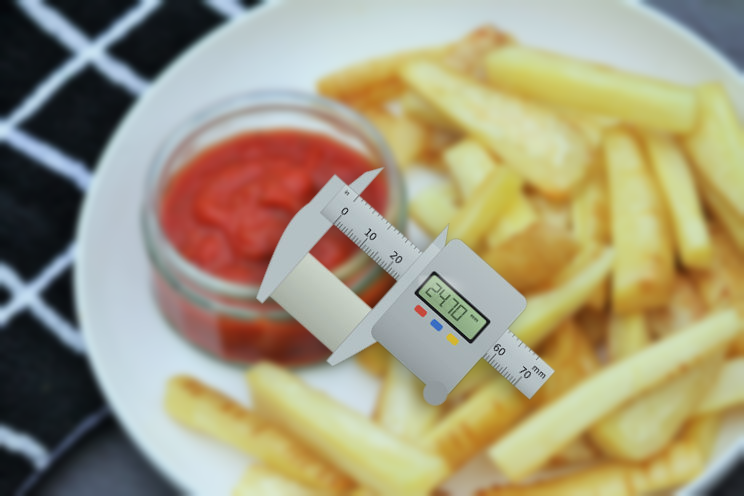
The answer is 24.70 mm
